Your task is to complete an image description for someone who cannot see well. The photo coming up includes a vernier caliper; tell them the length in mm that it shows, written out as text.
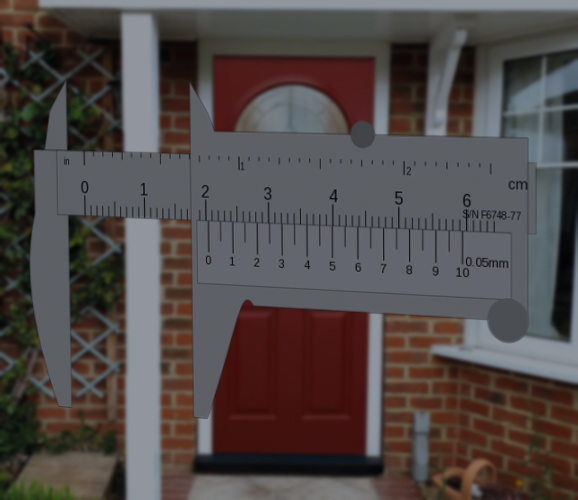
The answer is 20.4 mm
